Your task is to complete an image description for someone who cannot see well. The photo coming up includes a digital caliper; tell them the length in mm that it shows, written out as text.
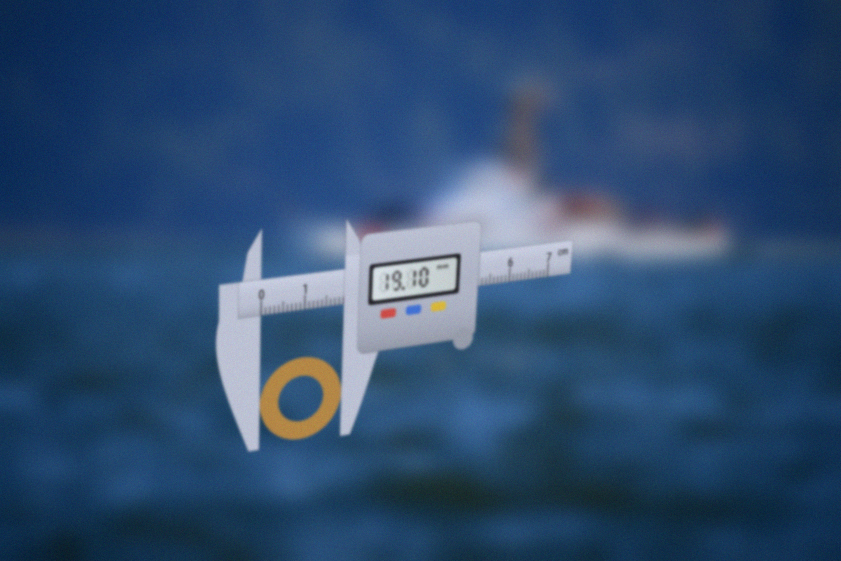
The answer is 19.10 mm
